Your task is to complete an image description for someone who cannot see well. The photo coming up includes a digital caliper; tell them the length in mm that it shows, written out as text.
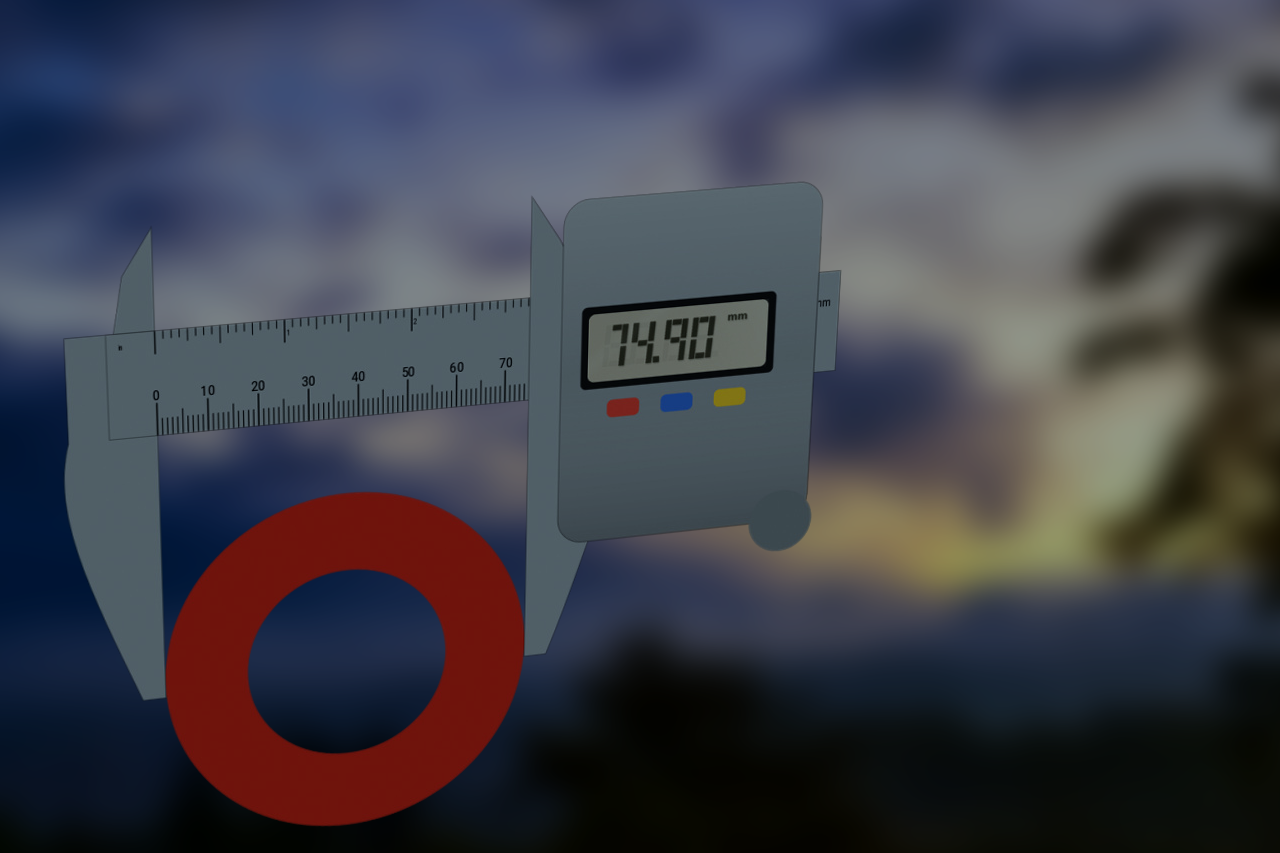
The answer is 74.90 mm
